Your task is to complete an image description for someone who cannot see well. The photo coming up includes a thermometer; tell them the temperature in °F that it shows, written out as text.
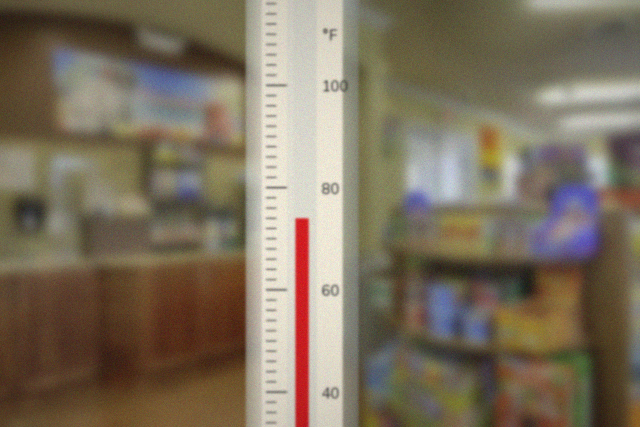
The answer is 74 °F
